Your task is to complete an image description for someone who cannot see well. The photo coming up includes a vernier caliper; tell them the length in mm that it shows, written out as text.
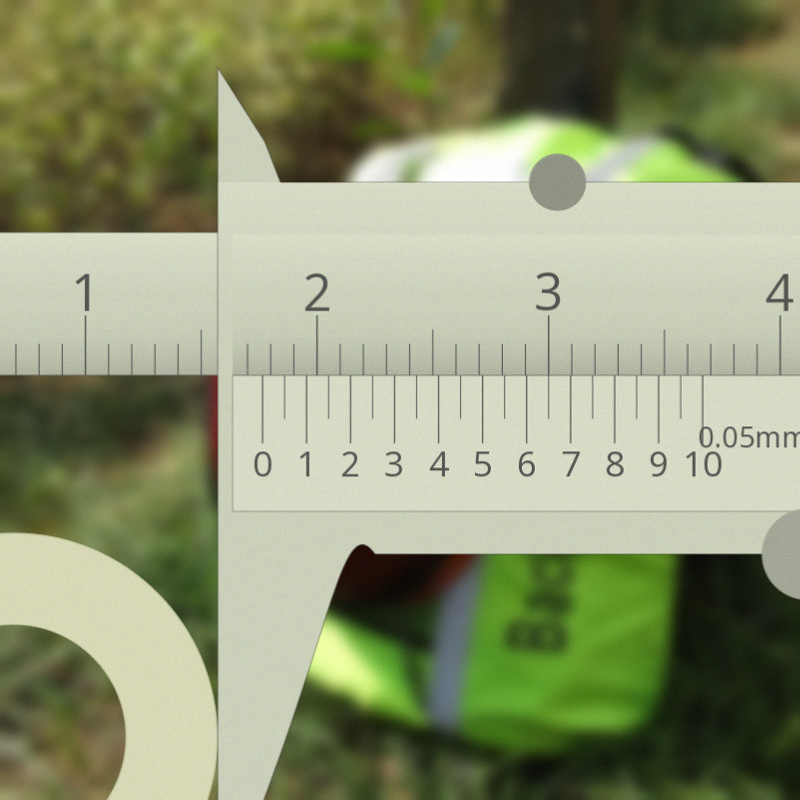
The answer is 17.65 mm
